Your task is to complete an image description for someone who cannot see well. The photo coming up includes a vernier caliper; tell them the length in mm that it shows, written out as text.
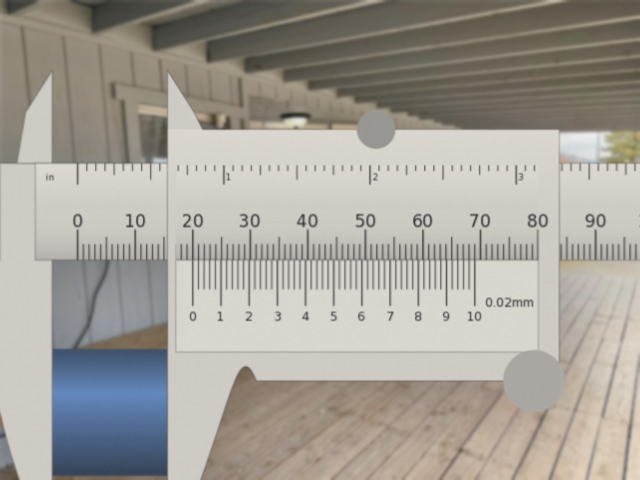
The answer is 20.0 mm
